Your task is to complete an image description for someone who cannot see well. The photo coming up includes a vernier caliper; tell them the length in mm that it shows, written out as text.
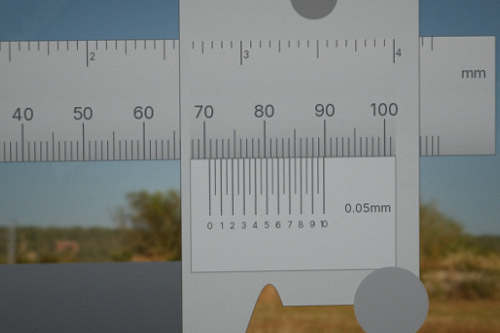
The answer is 70.8 mm
